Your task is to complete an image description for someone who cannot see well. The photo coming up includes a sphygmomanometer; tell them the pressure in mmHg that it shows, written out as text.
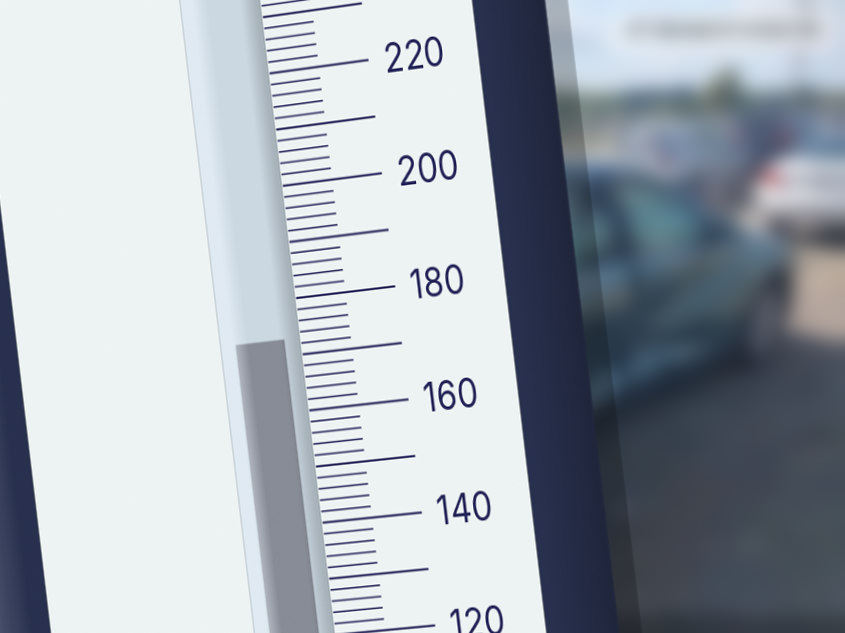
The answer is 173 mmHg
